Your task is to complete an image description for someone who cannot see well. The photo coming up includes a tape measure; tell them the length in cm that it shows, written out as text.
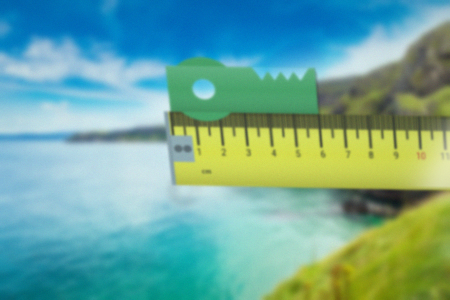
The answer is 6 cm
